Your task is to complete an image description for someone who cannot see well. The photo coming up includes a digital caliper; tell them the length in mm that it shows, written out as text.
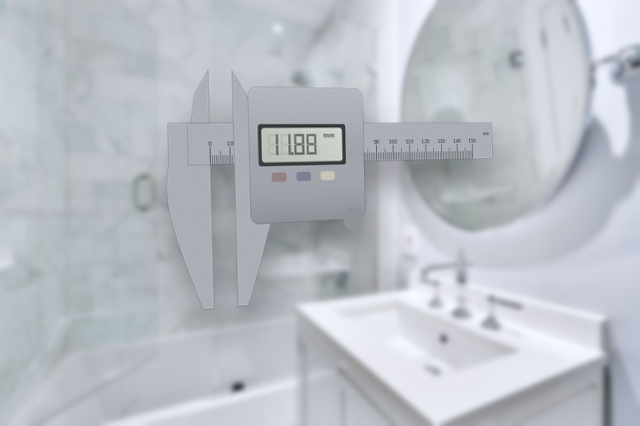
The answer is 11.88 mm
